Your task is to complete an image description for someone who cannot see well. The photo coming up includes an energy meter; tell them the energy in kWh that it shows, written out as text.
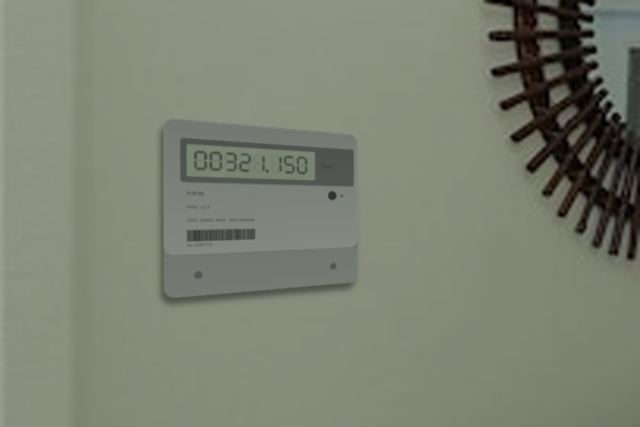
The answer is 321.150 kWh
